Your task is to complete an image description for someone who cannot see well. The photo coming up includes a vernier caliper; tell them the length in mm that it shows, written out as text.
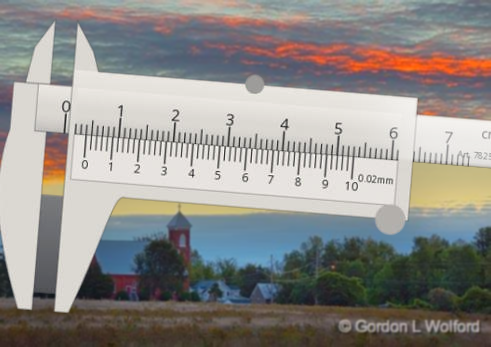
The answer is 4.0 mm
